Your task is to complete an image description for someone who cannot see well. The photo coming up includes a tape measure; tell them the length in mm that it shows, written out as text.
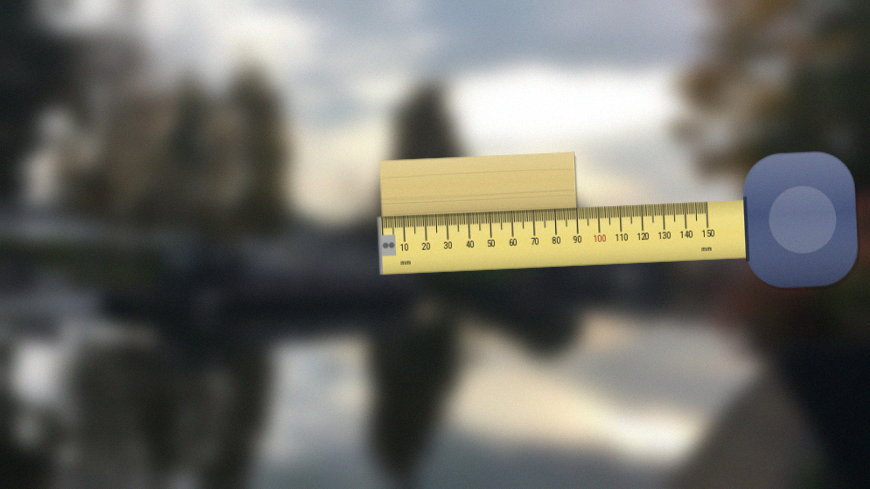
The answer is 90 mm
